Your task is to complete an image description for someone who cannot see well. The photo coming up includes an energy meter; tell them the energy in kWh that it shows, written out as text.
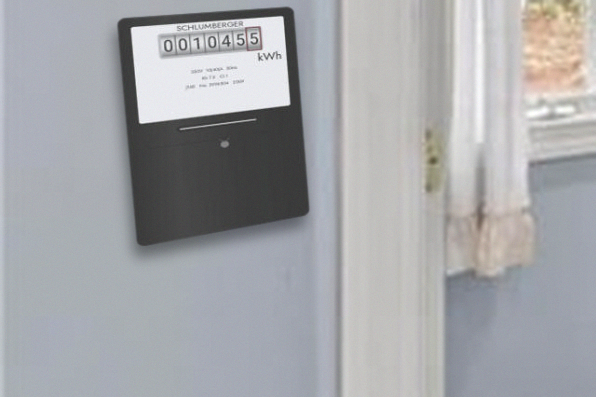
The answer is 1045.5 kWh
